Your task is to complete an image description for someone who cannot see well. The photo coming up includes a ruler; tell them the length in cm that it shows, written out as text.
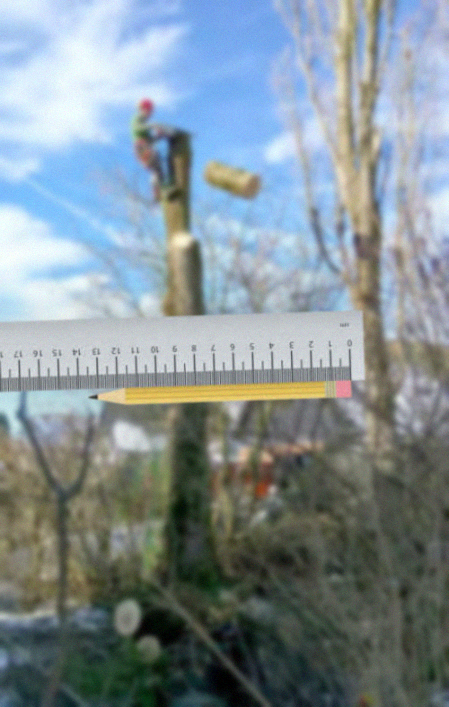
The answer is 13.5 cm
